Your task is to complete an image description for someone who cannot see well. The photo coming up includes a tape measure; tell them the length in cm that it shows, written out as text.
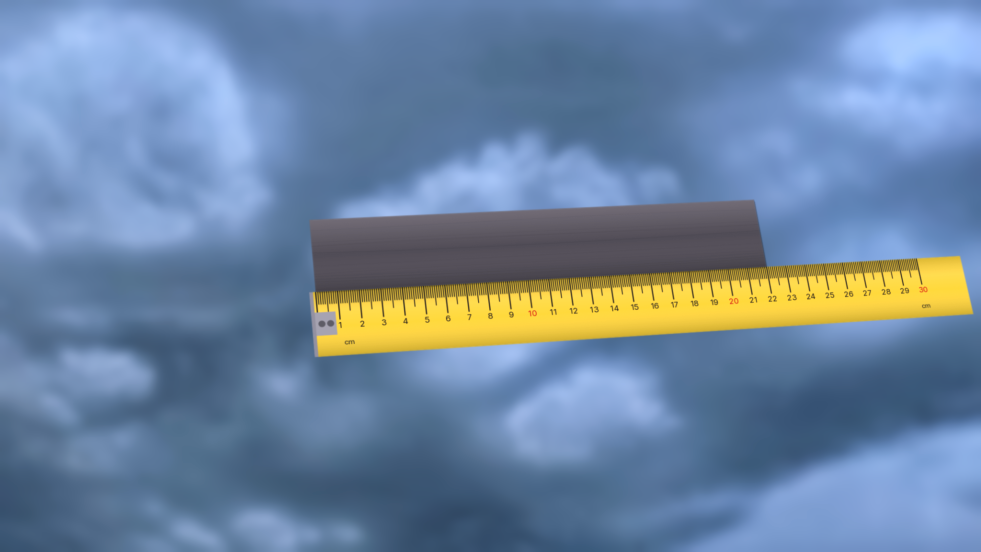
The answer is 22 cm
